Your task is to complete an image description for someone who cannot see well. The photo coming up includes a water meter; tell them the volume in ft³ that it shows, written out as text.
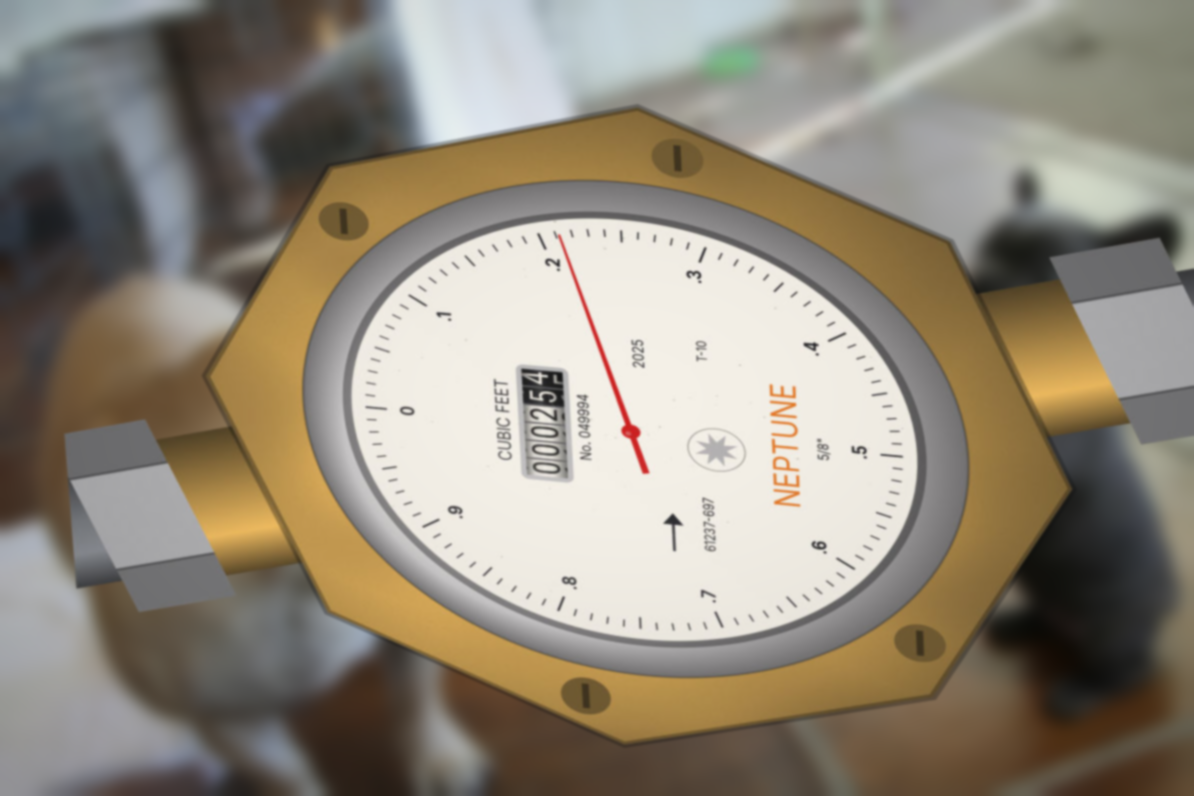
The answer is 254.21 ft³
